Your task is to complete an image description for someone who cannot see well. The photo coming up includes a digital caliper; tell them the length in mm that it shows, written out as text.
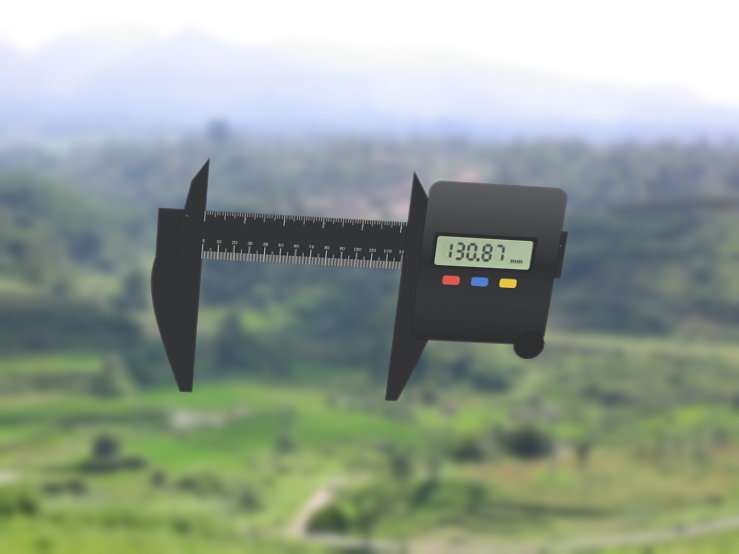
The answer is 130.87 mm
